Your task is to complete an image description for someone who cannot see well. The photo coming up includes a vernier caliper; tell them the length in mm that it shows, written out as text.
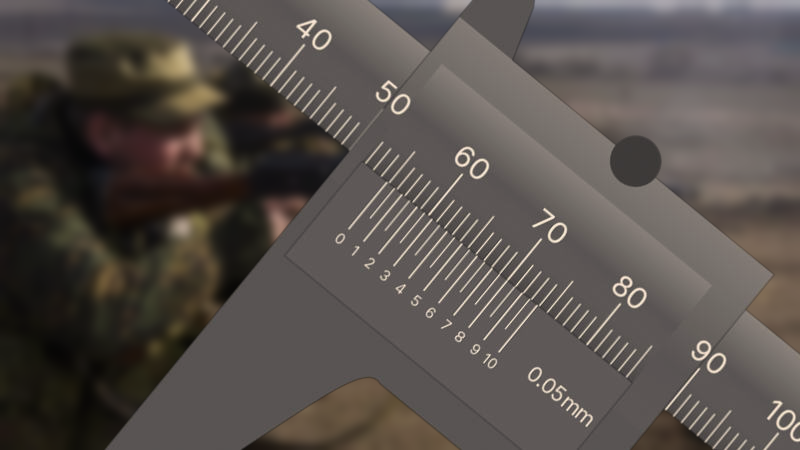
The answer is 54.8 mm
